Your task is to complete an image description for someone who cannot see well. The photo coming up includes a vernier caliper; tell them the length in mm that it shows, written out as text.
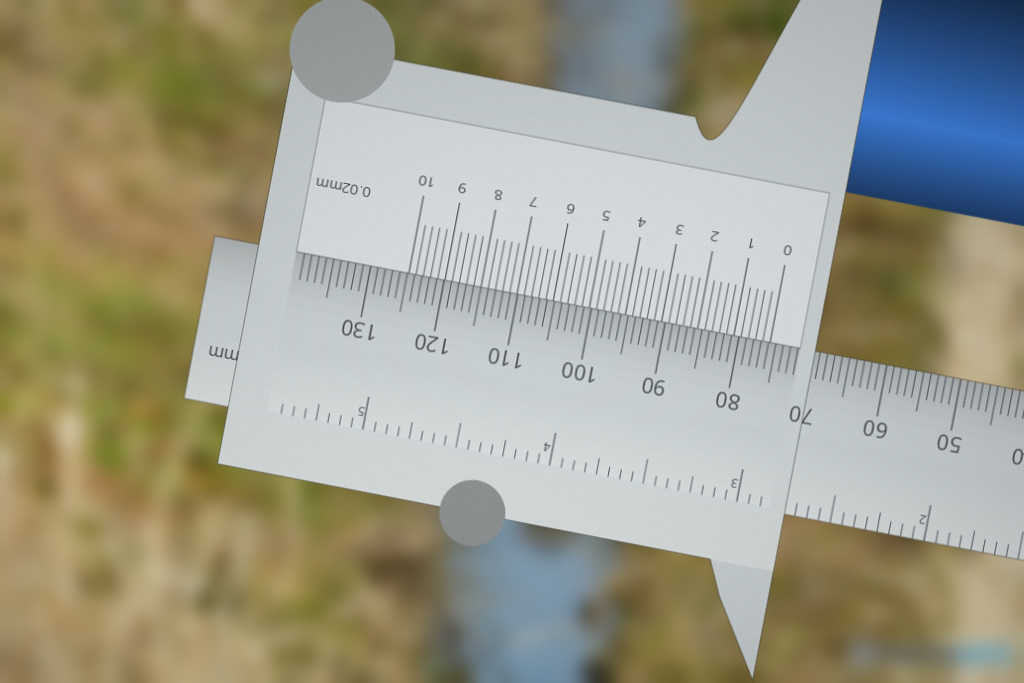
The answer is 75.8 mm
